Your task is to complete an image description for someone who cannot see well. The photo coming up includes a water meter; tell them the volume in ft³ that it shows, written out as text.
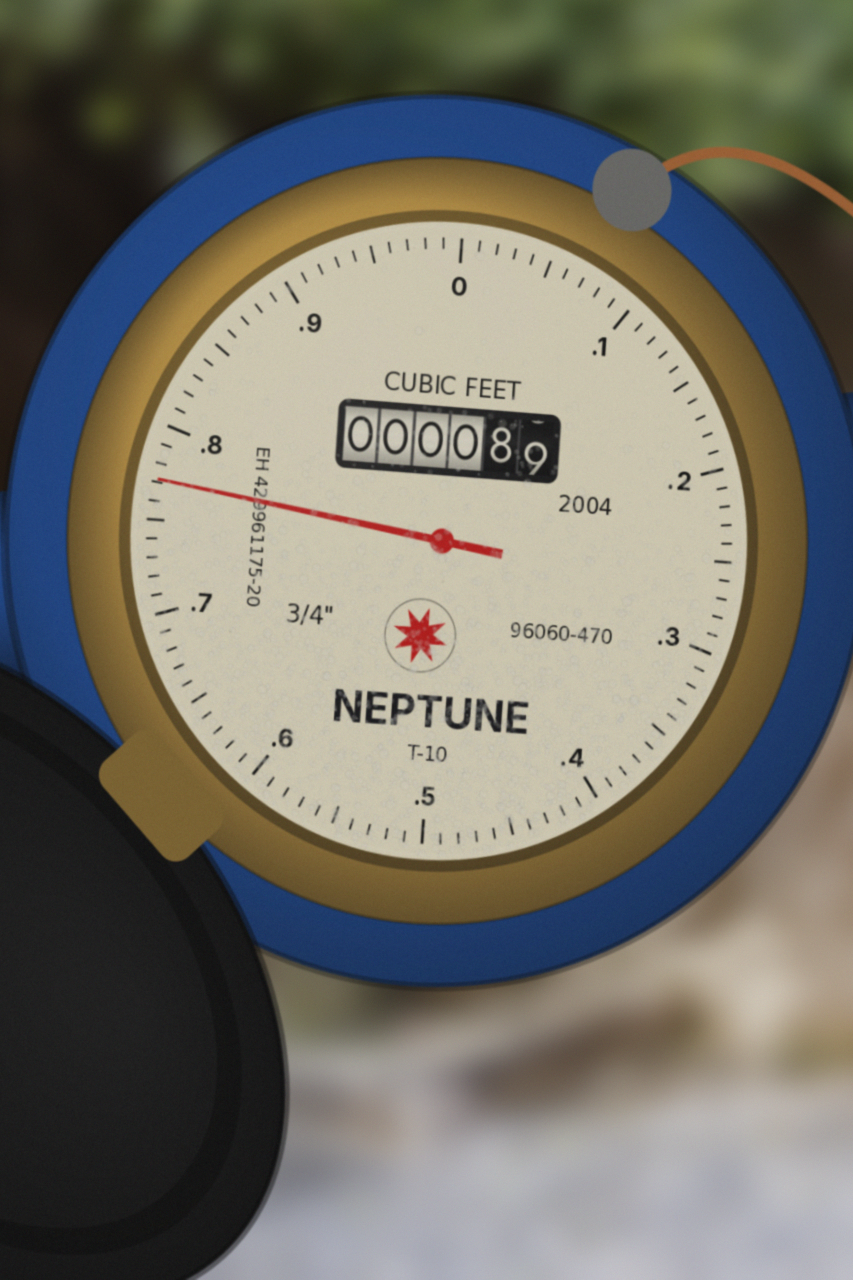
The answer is 88.77 ft³
